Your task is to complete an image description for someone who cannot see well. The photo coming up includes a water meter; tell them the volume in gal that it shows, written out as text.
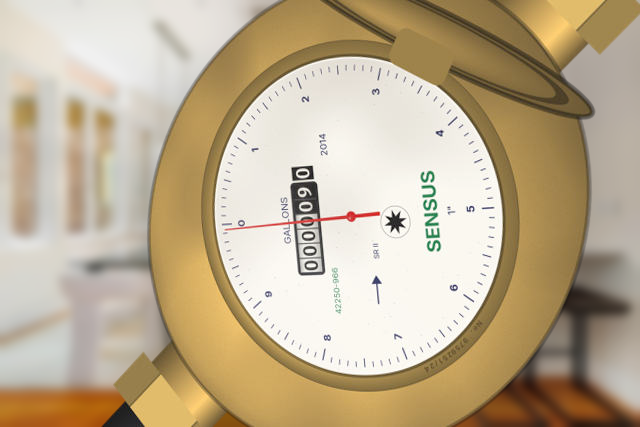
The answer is 89.9 gal
